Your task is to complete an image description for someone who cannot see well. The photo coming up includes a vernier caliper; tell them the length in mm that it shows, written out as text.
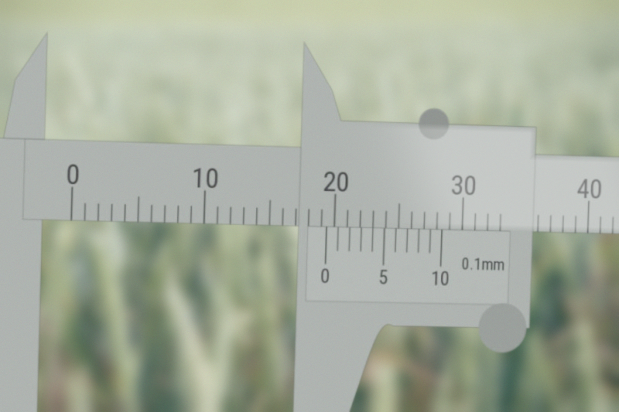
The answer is 19.4 mm
